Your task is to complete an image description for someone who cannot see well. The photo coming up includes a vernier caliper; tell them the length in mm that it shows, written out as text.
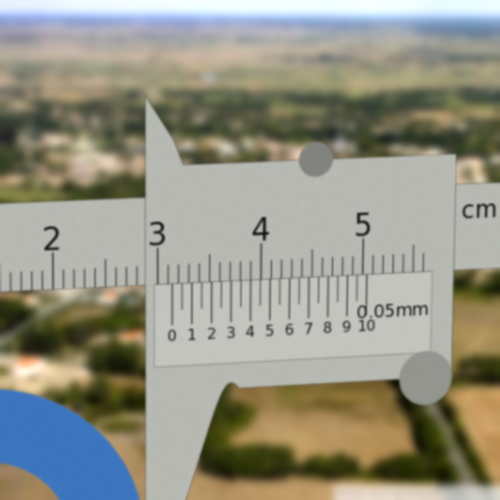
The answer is 31.4 mm
